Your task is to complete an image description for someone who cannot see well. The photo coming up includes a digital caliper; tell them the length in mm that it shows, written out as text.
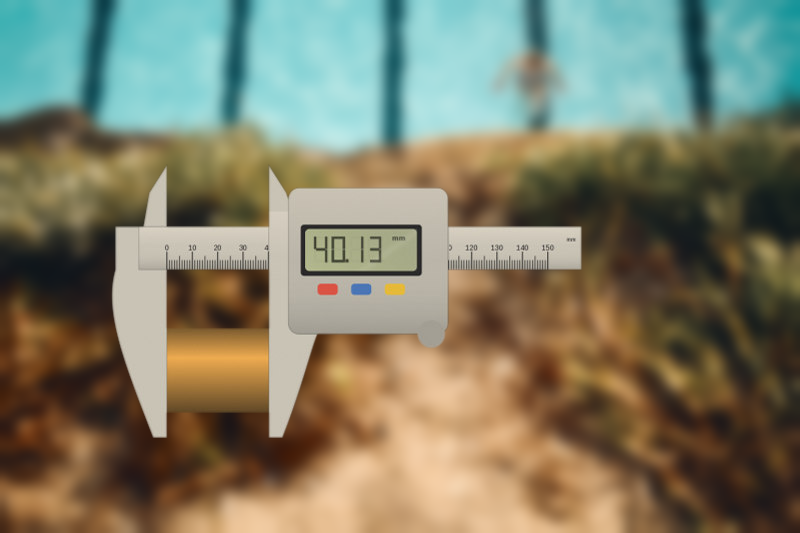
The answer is 40.13 mm
